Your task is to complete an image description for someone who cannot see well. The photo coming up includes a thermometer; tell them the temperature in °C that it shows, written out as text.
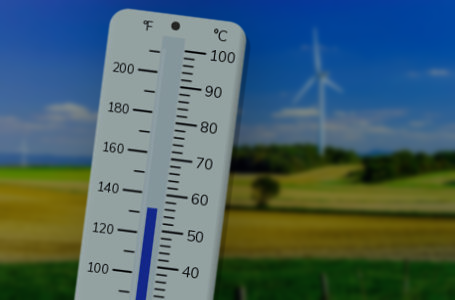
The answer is 56 °C
